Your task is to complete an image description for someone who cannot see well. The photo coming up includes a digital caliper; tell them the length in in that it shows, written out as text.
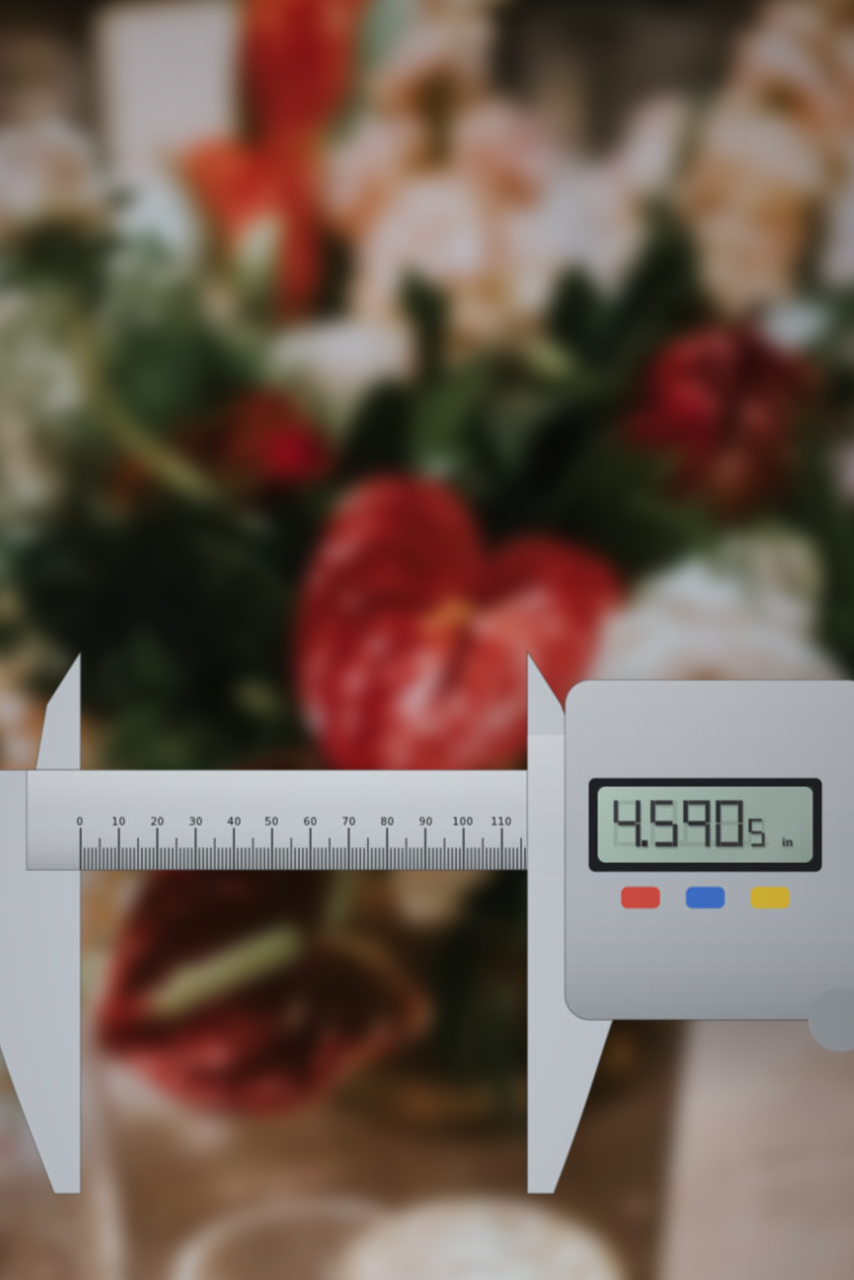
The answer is 4.5905 in
